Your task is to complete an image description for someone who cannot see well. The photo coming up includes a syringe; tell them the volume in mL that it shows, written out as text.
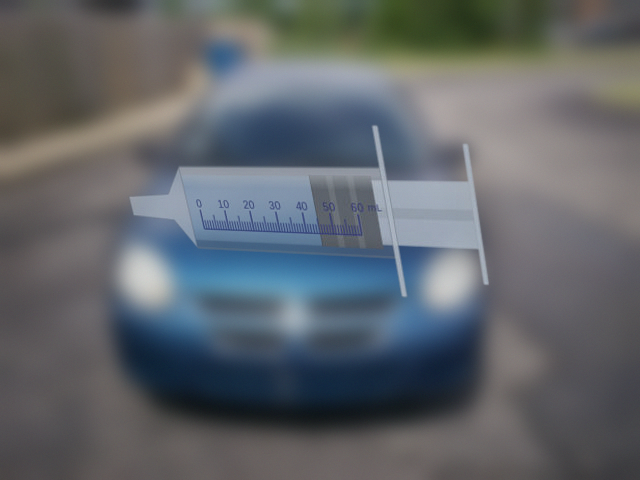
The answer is 45 mL
